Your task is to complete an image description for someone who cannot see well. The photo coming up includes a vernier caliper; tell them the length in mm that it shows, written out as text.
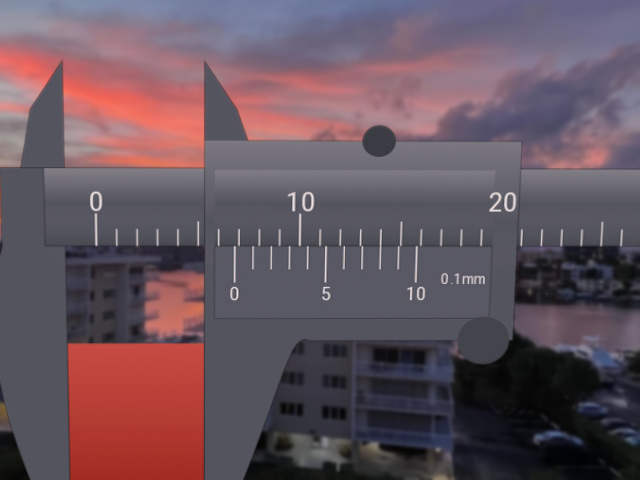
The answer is 6.8 mm
